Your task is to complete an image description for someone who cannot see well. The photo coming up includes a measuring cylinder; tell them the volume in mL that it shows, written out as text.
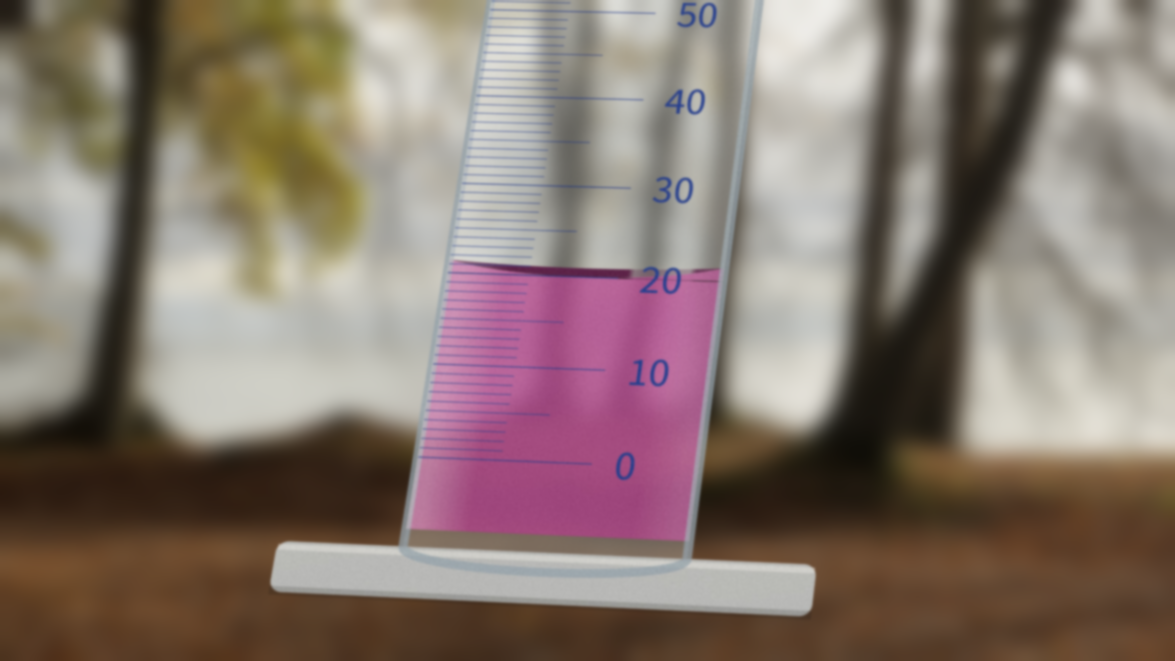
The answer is 20 mL
